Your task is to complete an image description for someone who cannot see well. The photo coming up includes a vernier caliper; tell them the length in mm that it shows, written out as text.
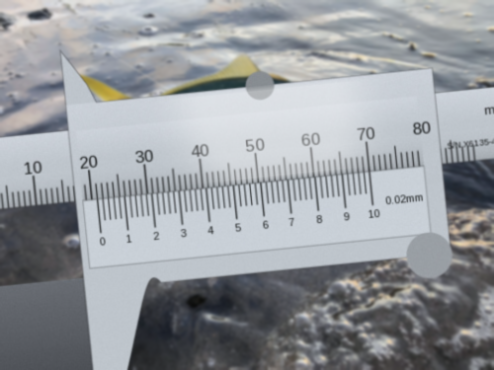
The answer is 21.0 mm
